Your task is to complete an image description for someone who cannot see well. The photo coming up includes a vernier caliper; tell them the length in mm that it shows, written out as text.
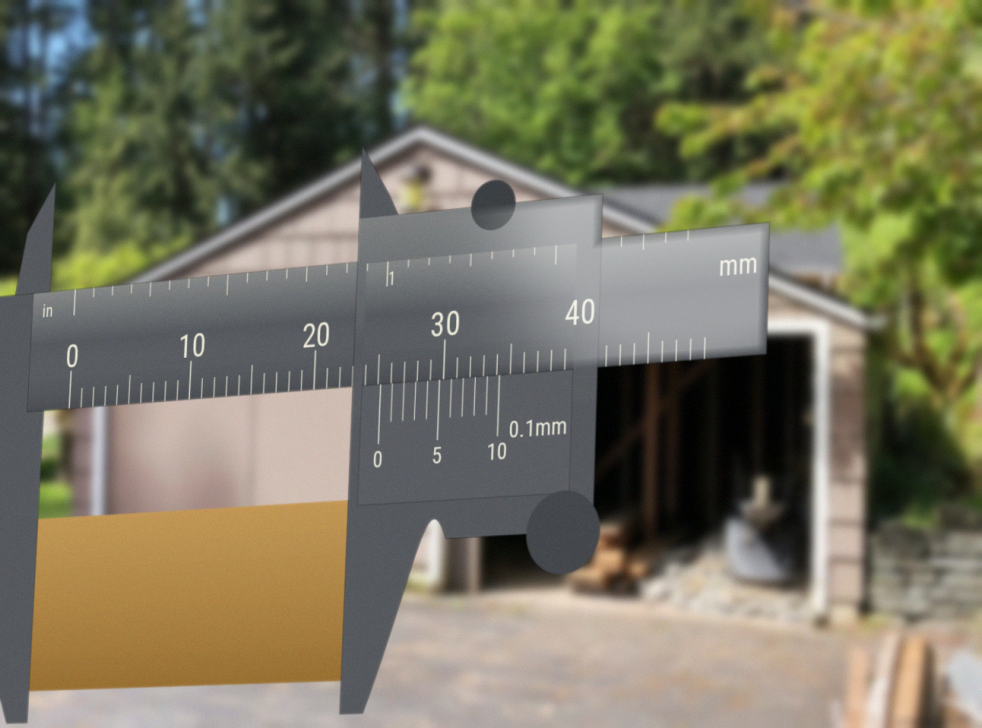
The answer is 25.2 mm
